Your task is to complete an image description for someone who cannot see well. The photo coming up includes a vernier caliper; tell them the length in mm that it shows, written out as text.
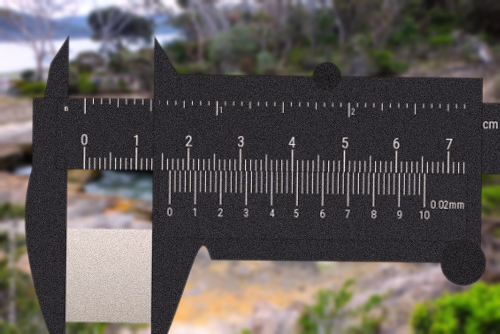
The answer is 16.5 mm
